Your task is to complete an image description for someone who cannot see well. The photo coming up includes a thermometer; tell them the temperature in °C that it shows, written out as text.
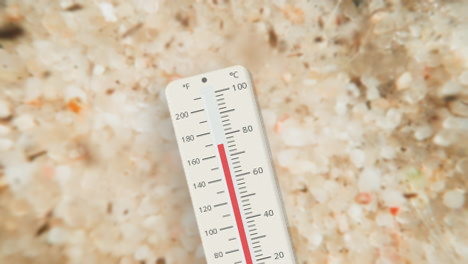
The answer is 76 °C
